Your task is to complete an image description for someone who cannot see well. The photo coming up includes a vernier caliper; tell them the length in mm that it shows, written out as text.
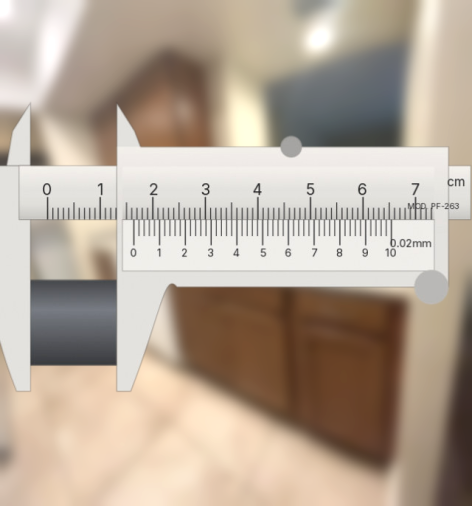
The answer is 16.4 mm
